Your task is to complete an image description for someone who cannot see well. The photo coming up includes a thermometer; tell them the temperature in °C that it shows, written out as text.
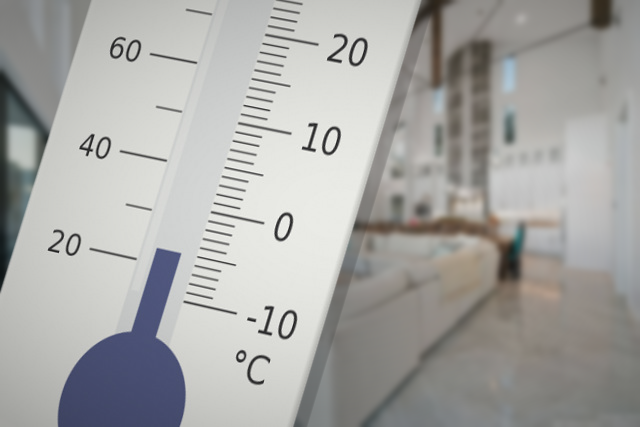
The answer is -5 °C
